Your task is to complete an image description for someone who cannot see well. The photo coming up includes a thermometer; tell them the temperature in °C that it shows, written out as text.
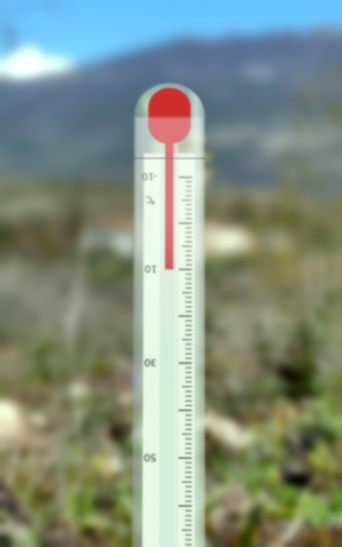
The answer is 10 °C
